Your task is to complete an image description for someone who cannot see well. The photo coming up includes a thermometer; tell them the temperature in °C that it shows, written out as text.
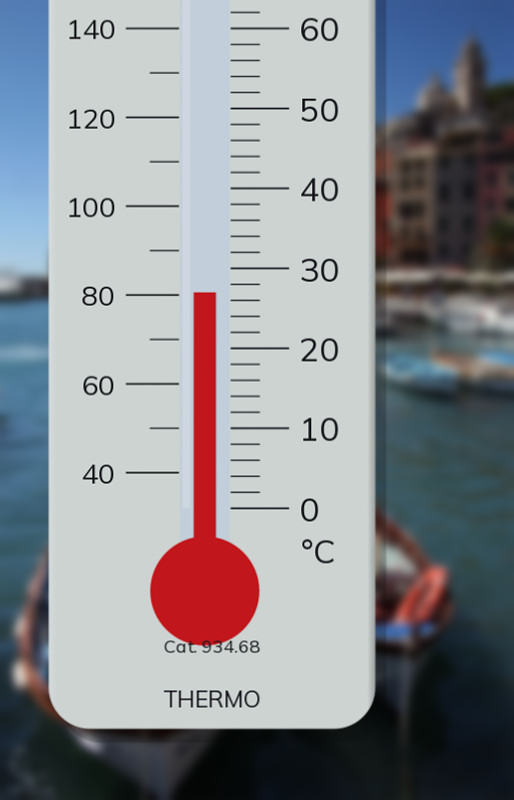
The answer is 27 °C
